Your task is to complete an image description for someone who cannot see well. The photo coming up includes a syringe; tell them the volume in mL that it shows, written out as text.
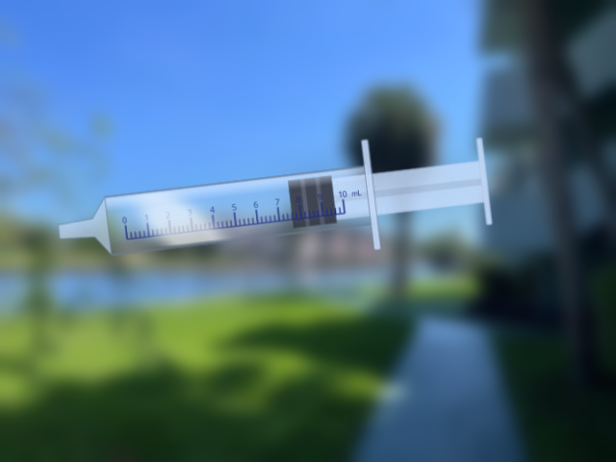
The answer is 7.6 mL
